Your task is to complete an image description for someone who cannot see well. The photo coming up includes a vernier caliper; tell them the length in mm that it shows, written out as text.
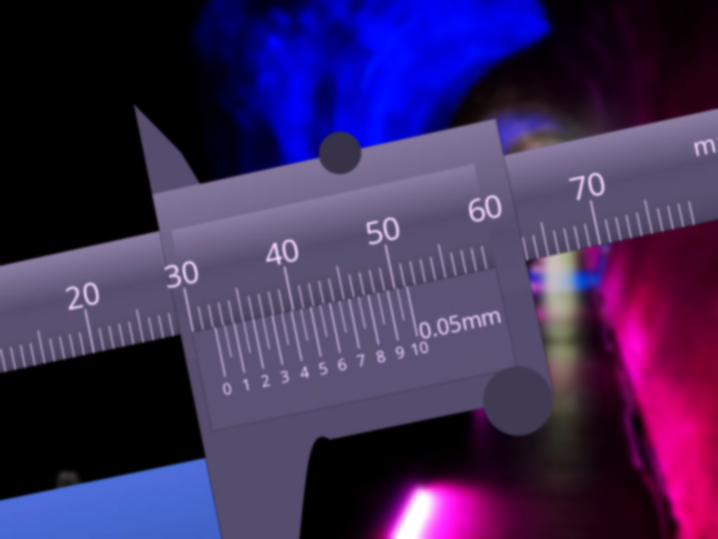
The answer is 32.2 mm
